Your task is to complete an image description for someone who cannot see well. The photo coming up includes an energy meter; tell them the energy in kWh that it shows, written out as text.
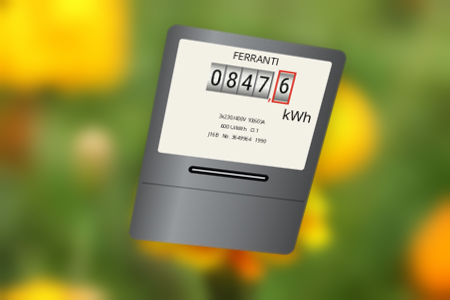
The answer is 847.6 kWh
